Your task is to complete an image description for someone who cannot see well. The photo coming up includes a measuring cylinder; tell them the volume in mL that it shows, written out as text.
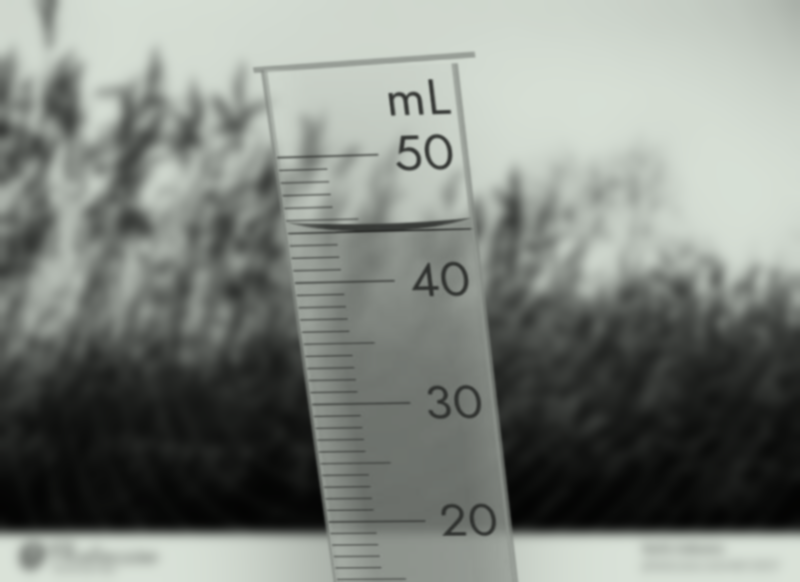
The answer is 44 mL
